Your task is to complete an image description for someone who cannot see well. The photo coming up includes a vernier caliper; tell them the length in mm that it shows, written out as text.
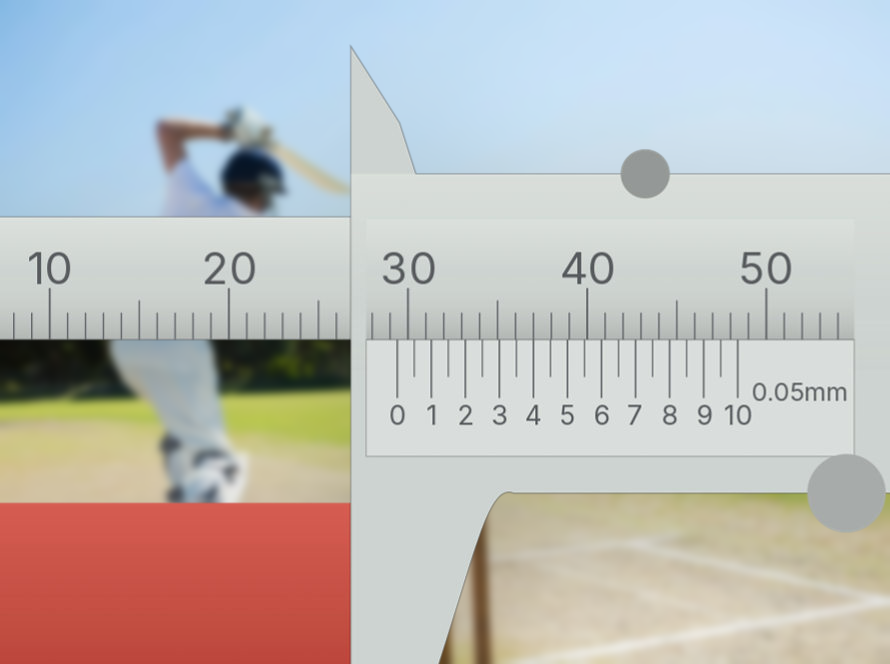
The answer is 29.4 mm
